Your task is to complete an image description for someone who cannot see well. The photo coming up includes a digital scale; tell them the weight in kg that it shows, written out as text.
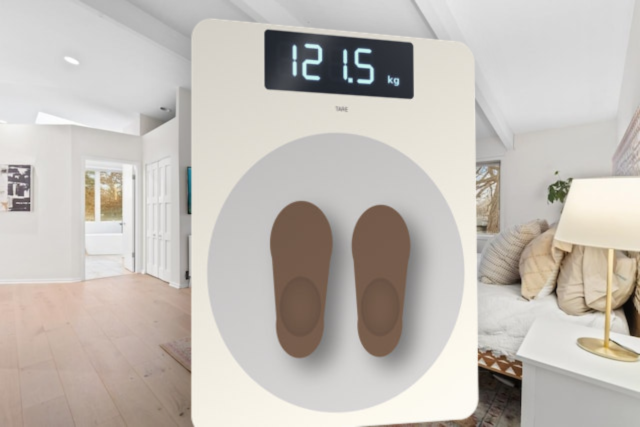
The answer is 121.5 kg
